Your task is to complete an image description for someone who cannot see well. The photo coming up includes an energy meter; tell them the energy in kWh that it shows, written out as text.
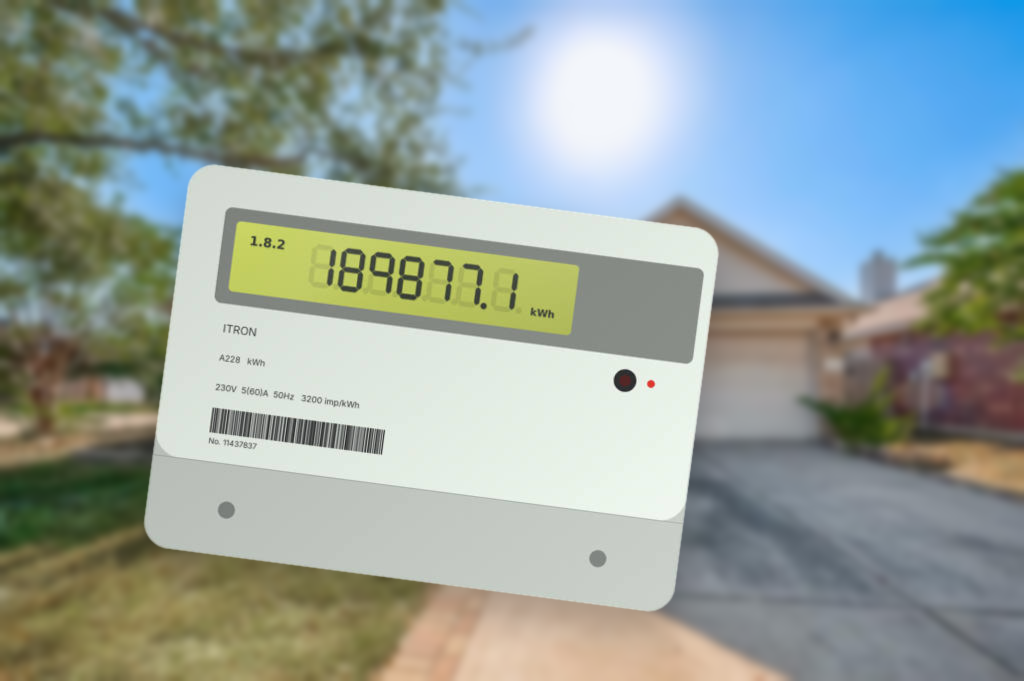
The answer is 189877.1 kWh
